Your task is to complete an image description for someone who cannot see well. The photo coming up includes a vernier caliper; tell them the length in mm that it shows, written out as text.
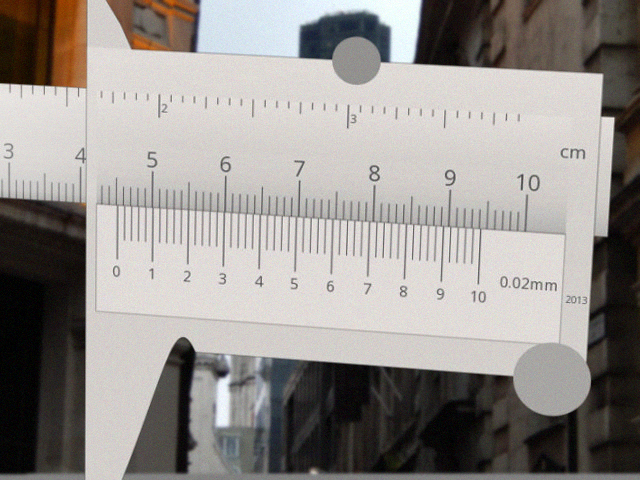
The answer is 45.2 mm
